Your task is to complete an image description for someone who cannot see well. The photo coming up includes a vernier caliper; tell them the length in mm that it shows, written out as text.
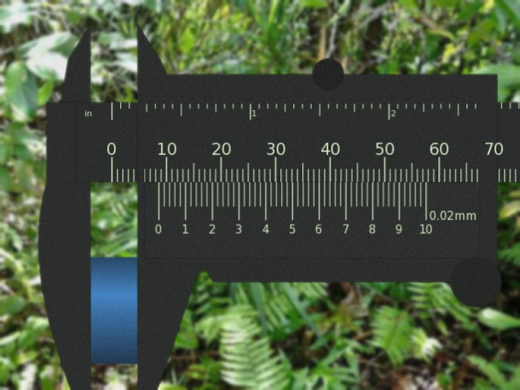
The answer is 8.6 mm
